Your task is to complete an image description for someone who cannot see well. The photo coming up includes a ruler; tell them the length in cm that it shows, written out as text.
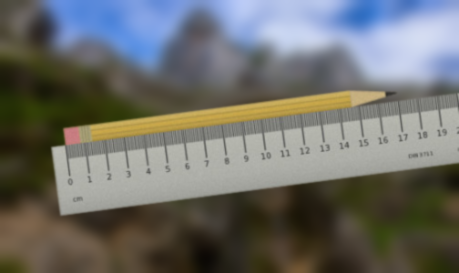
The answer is 17 cm
